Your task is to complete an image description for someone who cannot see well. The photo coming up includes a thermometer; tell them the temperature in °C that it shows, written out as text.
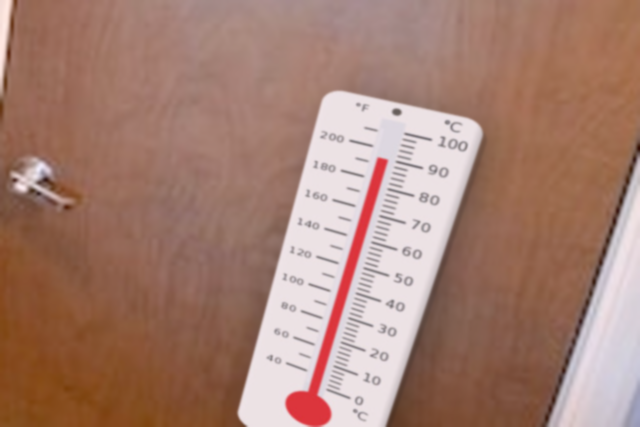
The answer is 90 °C
